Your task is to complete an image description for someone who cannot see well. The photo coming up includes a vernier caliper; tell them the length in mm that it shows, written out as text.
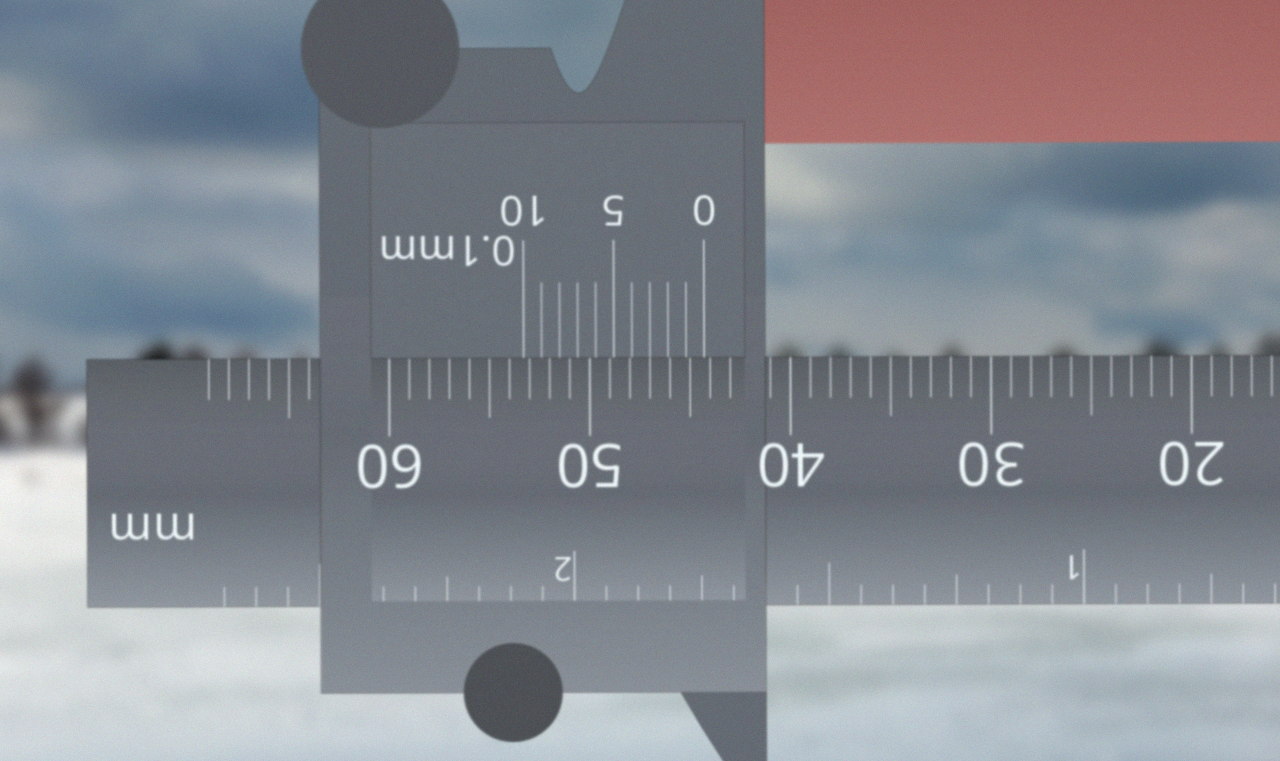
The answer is 44.3 mm
